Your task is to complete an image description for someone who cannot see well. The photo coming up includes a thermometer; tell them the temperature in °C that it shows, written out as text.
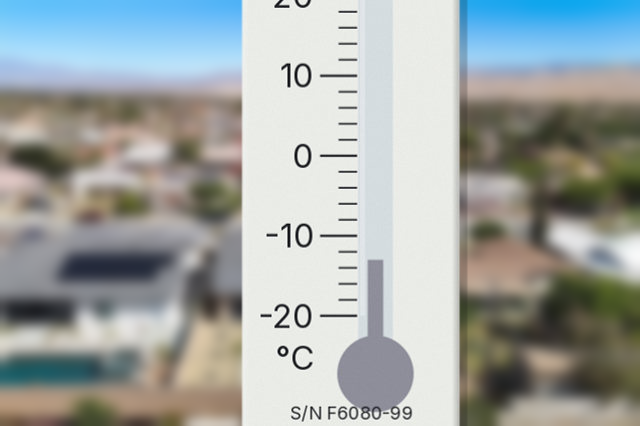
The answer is -13 °C
